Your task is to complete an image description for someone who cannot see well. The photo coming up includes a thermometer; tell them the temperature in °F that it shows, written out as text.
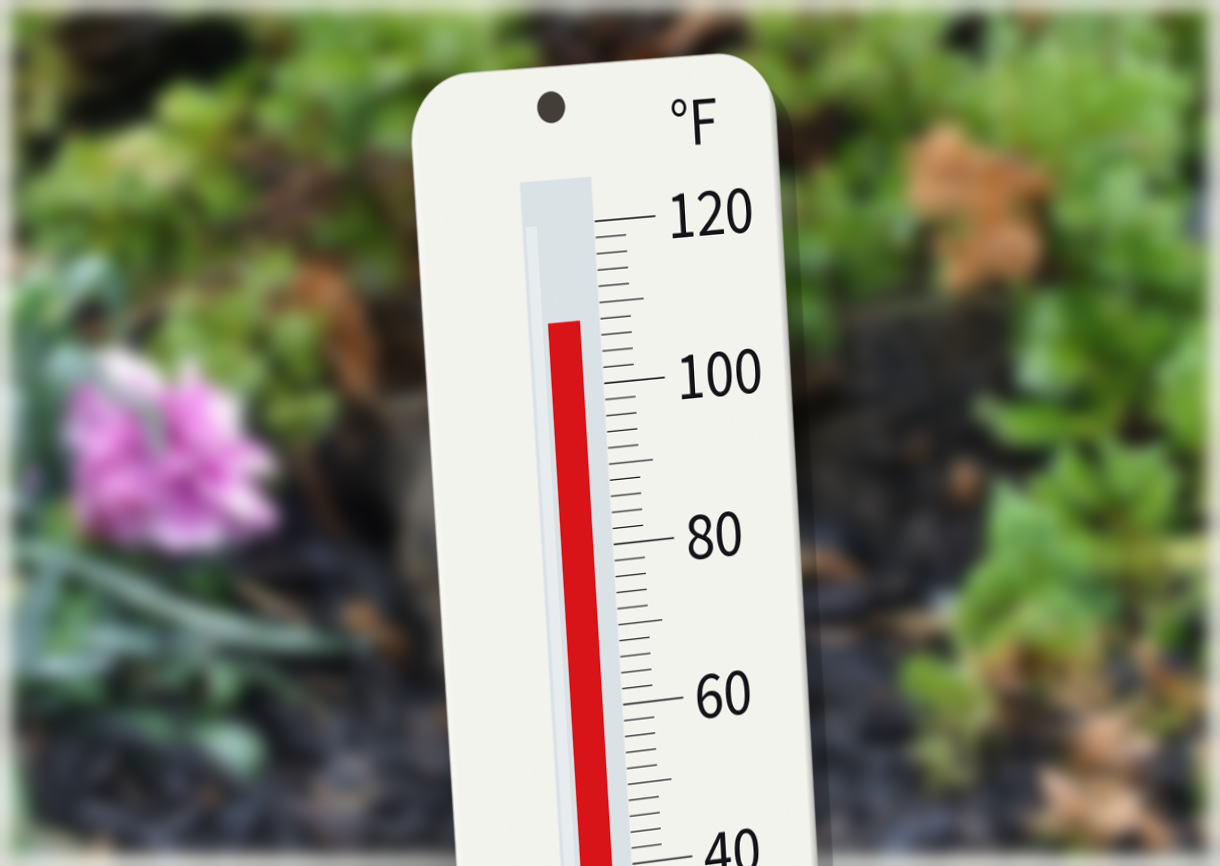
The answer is 108 °F
